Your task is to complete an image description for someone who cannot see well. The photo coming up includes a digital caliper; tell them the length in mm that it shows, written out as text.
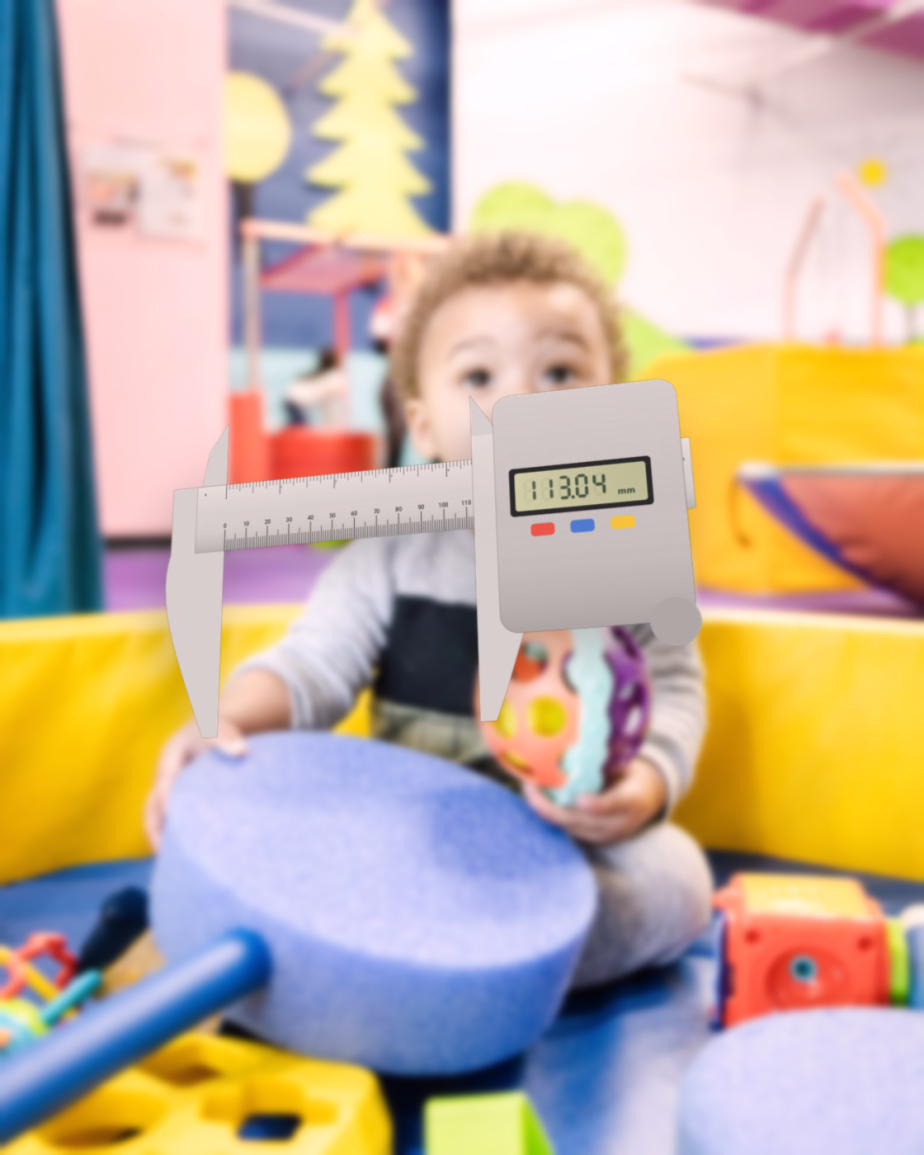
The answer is 113.04 mm
